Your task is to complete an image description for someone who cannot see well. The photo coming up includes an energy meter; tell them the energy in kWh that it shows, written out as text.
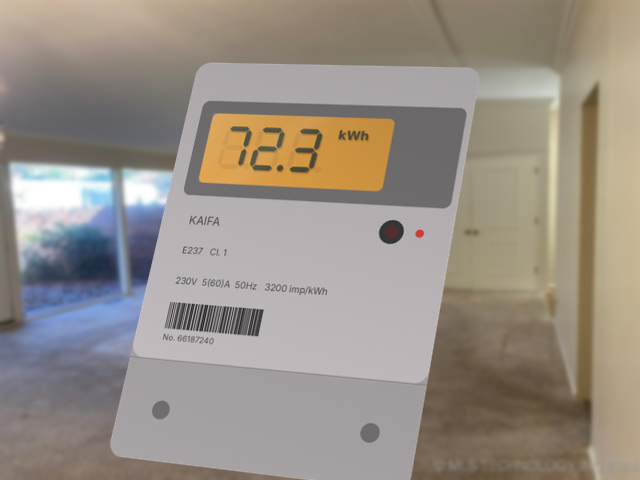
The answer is 72.3 kWh
